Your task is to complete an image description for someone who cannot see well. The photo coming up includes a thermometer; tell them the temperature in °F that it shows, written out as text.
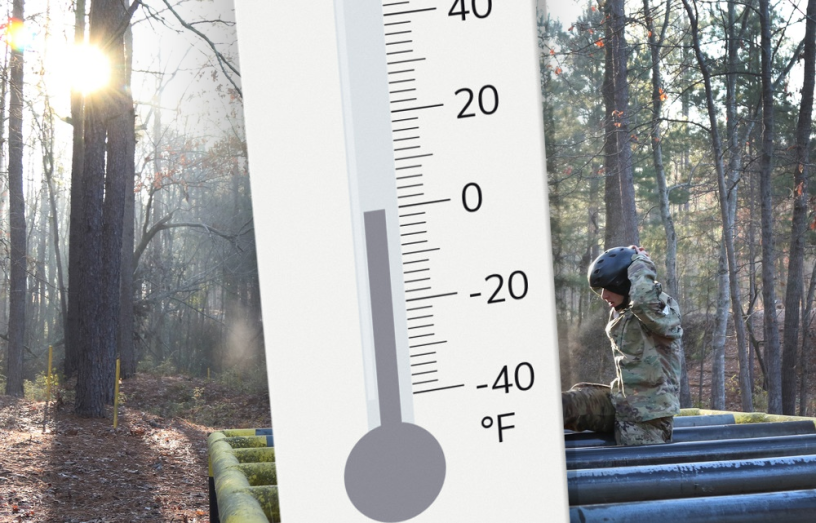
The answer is 0 °F
